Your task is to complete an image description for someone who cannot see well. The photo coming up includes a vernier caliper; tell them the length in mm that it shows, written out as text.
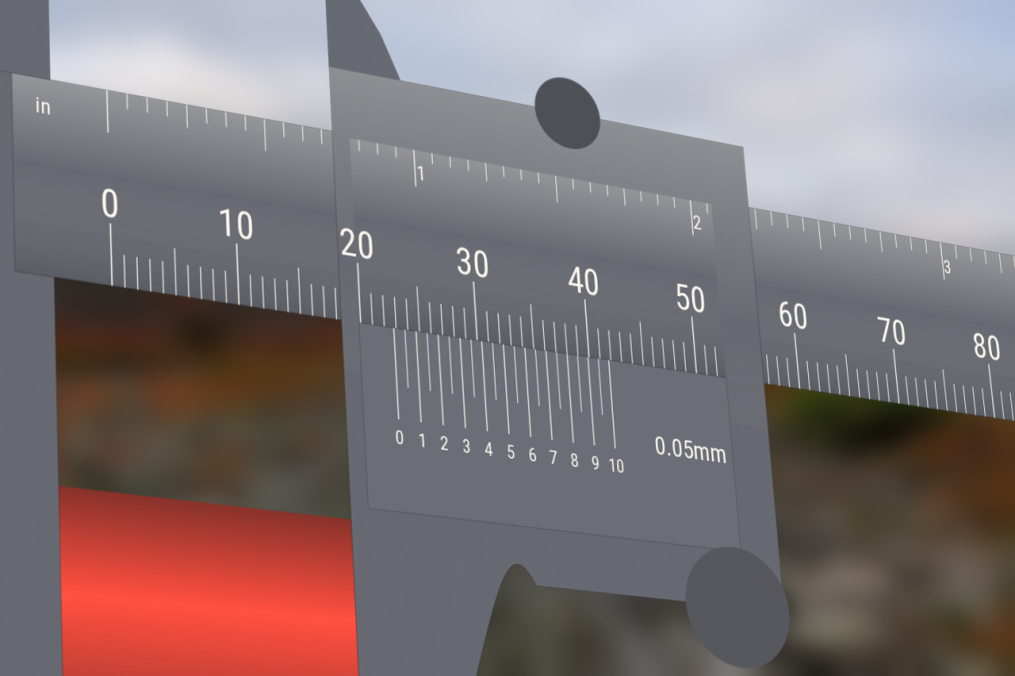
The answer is 22.8 mm
